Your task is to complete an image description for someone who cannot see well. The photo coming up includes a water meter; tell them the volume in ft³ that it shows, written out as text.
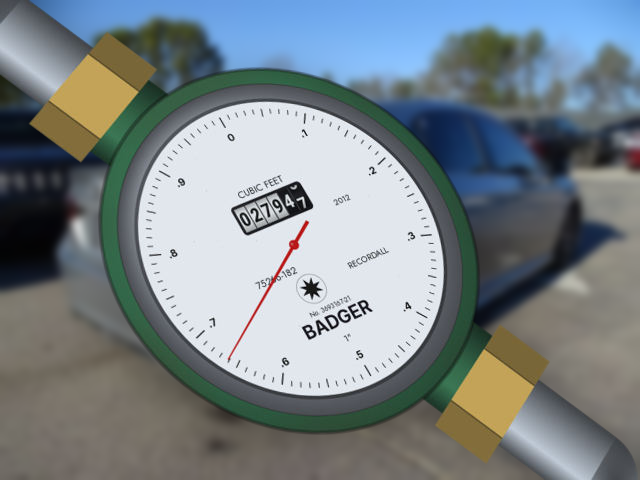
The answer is 27946.66 ft³
